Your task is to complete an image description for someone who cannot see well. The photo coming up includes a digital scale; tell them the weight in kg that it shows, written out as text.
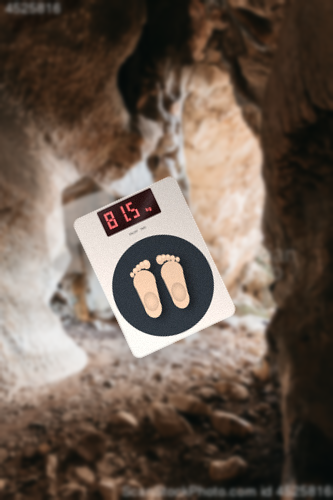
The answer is 81.5 kg
